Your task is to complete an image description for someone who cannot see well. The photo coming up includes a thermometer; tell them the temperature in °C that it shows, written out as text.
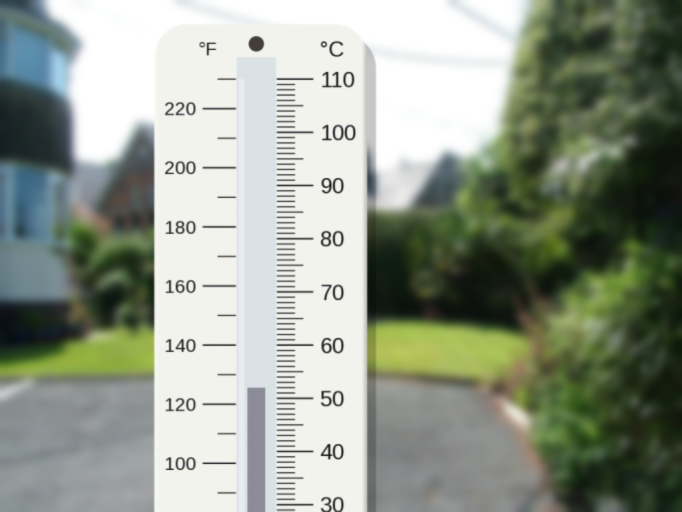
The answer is 52 °C
